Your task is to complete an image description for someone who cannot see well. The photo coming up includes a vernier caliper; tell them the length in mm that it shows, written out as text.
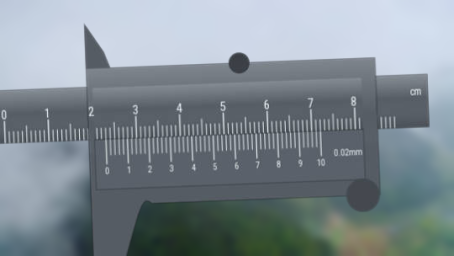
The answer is 23.0 mm
